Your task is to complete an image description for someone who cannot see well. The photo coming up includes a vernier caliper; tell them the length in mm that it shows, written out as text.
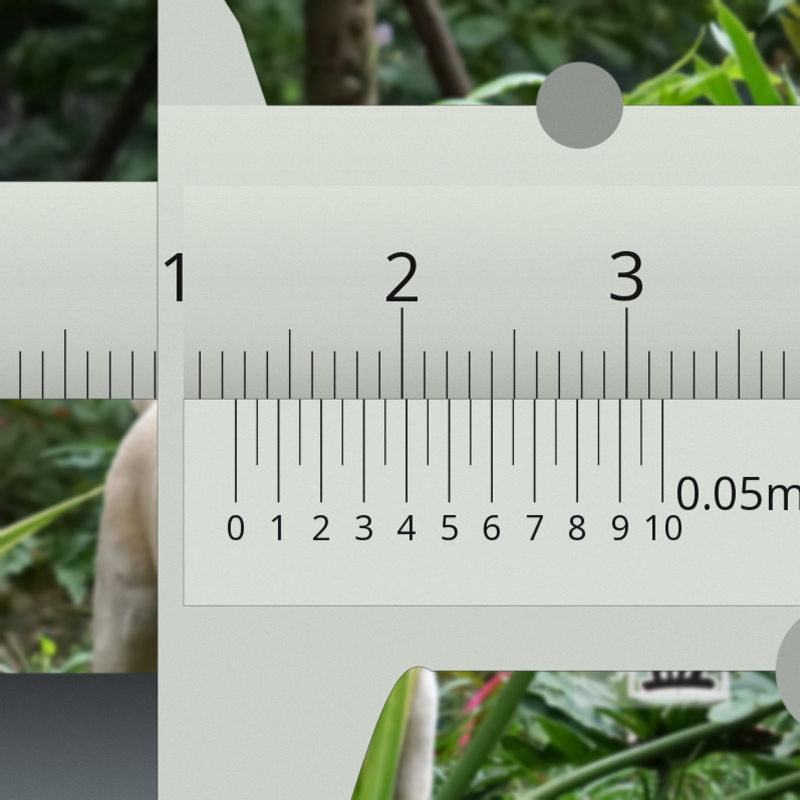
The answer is 12.6 mm
